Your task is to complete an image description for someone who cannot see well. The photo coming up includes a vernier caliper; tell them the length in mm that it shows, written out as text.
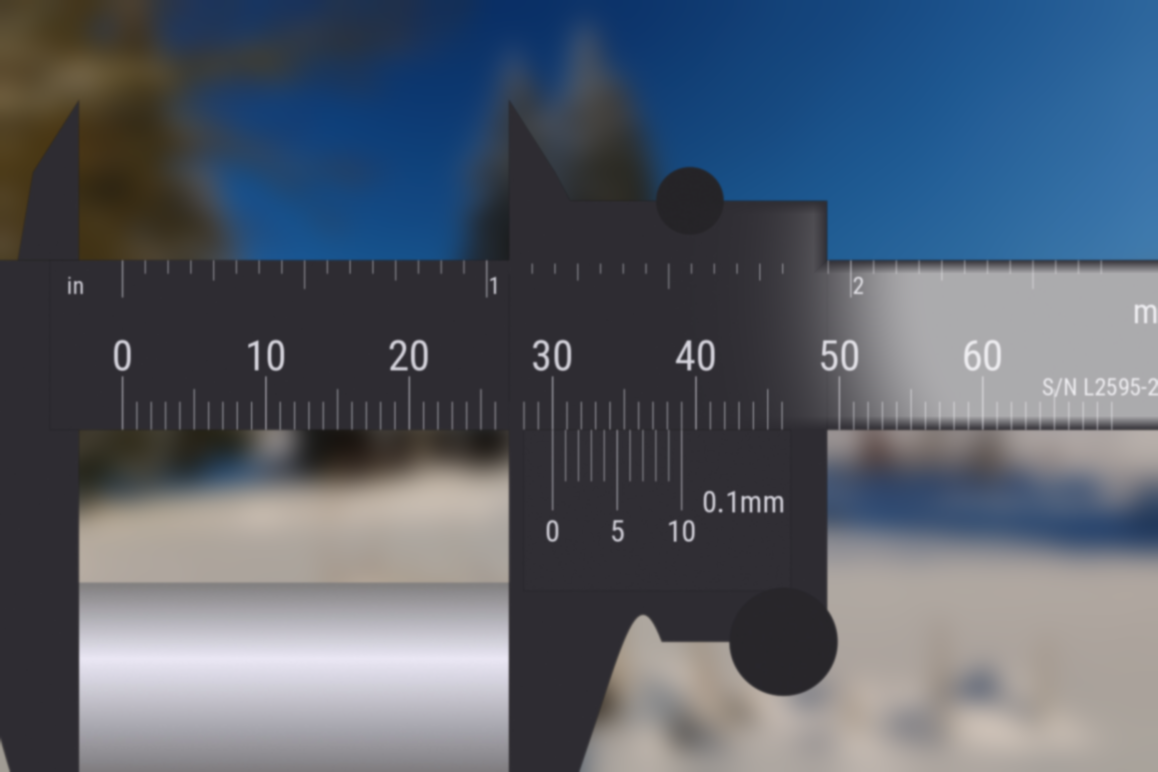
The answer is 30.0 mm
